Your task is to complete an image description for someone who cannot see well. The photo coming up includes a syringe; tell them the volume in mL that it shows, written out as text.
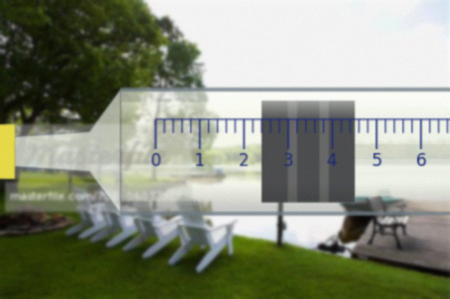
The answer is 2.4 mL
